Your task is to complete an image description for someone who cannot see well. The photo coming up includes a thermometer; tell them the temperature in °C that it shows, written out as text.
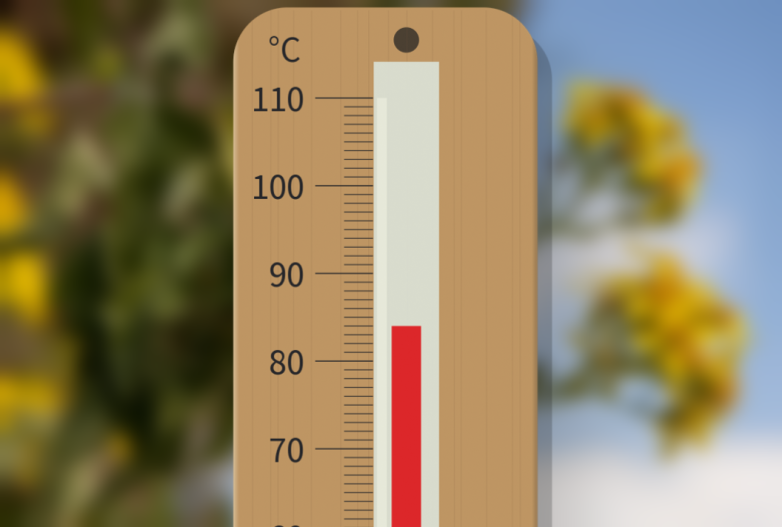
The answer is 84 °C
